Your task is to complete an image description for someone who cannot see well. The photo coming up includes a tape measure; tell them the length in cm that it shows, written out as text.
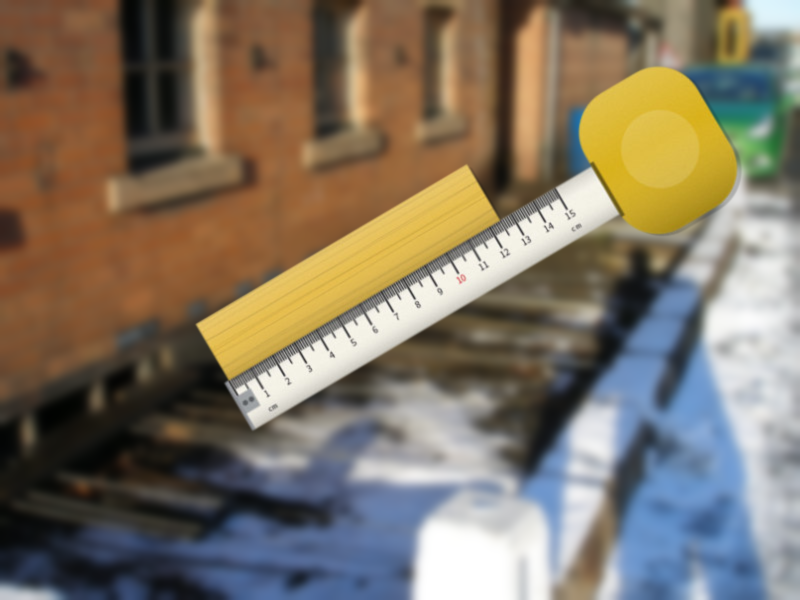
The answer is 12.5 cm
